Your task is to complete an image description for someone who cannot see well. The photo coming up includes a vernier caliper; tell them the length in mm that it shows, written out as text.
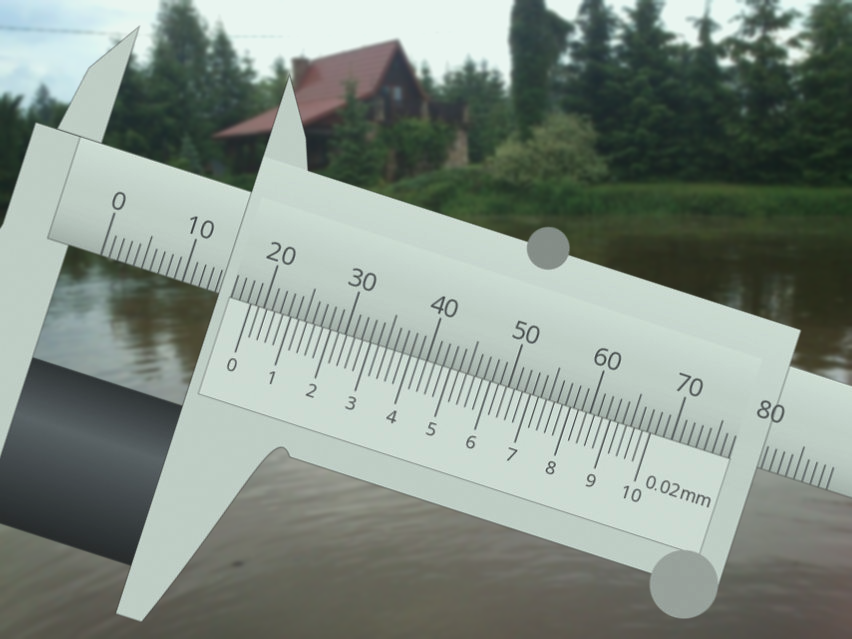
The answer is 18.4 mm
